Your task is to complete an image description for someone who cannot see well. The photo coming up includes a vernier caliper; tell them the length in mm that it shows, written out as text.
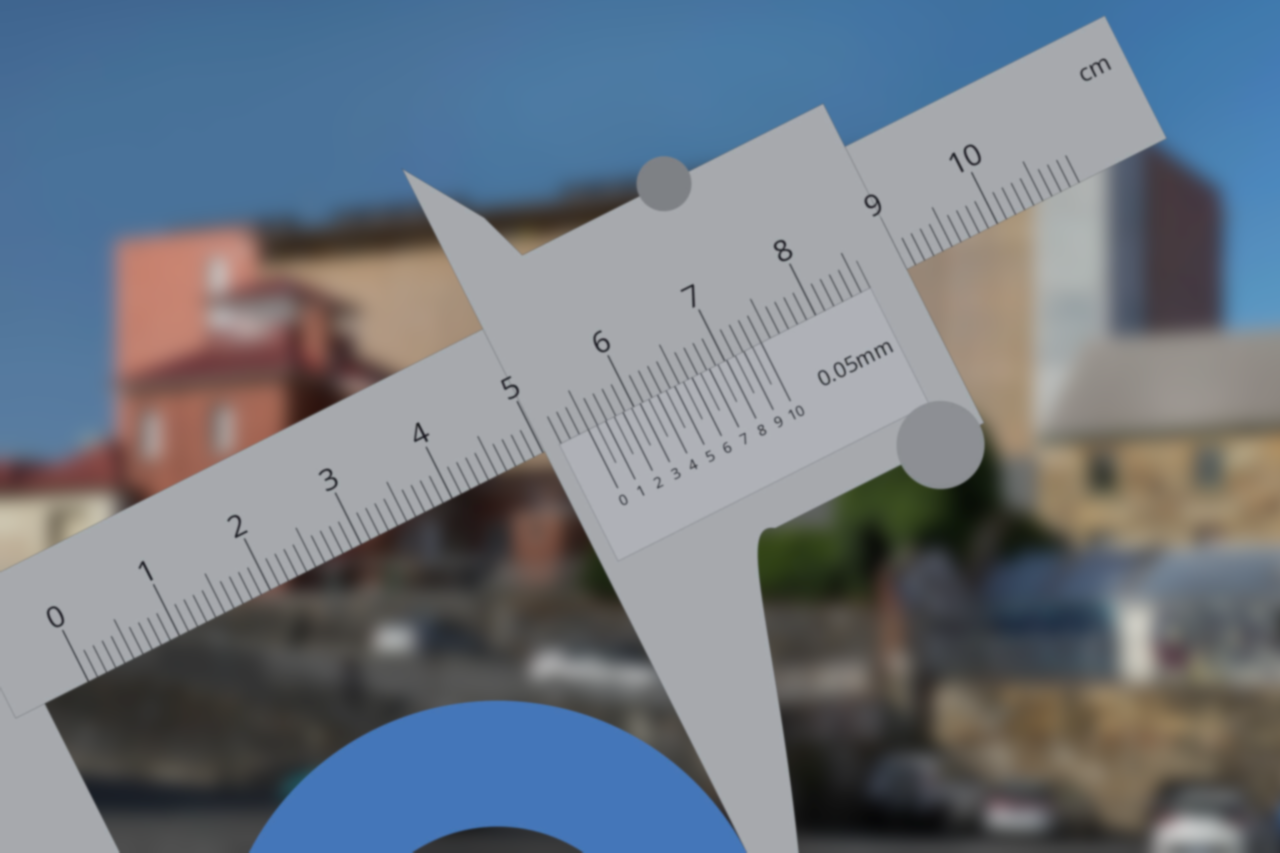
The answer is 55.0 mm
